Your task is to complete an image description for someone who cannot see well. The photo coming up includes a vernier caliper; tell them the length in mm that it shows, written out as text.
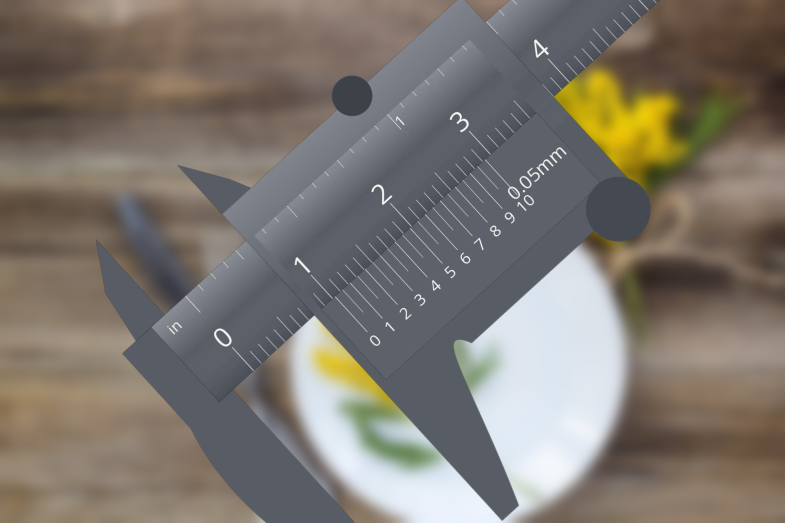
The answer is 10.3 mm
